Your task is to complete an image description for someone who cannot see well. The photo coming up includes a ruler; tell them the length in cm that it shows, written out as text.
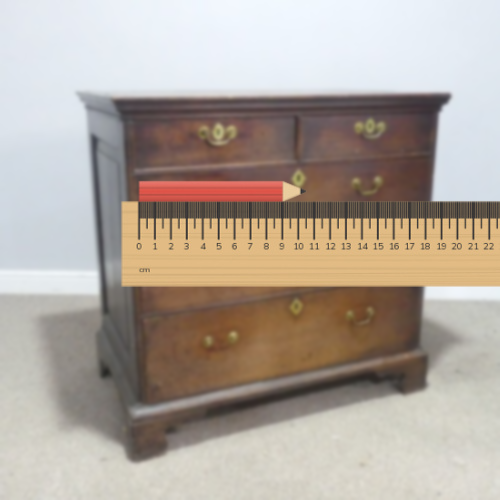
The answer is 10.5 cm
